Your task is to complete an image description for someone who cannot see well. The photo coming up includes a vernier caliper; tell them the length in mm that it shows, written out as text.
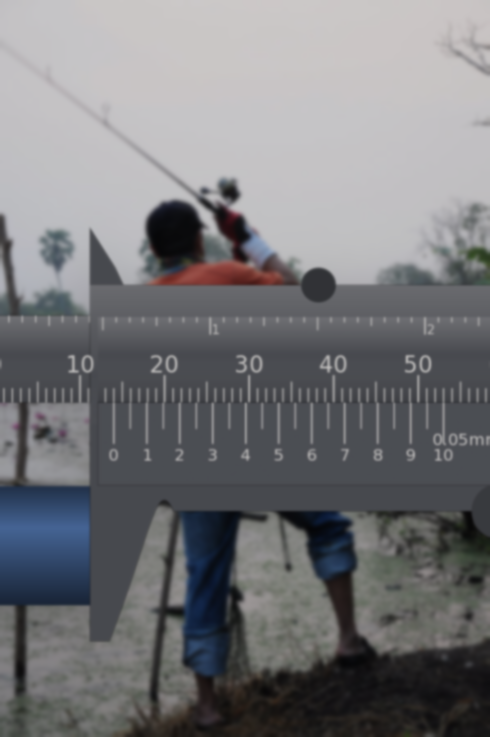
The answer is 14.0 mm
